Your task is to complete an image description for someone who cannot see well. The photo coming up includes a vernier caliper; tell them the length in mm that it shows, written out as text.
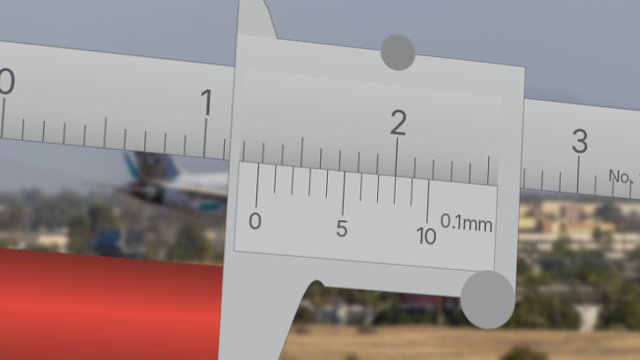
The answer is 12.8 mm
